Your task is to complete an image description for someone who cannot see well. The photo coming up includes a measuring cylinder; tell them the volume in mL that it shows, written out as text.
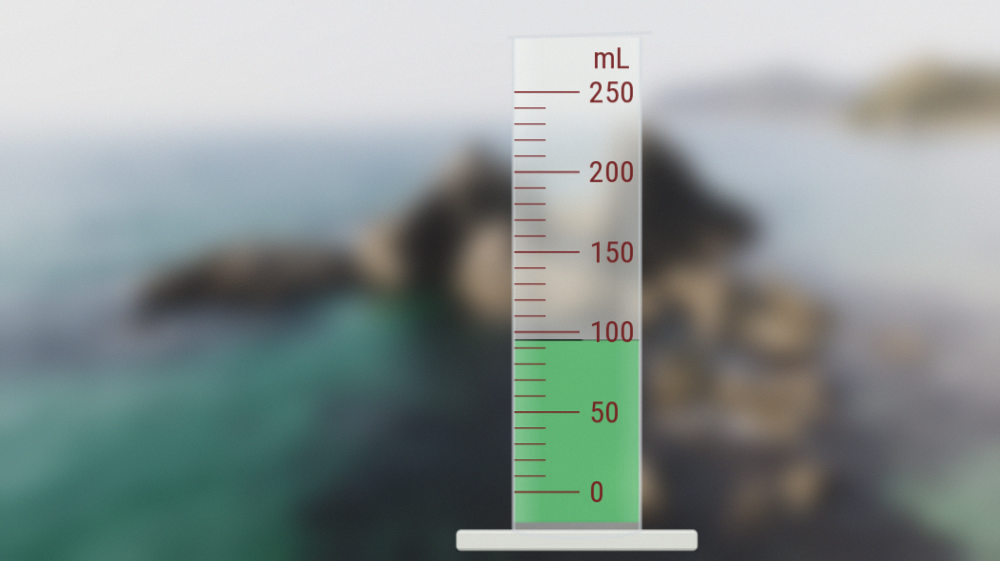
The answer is 95 mL
